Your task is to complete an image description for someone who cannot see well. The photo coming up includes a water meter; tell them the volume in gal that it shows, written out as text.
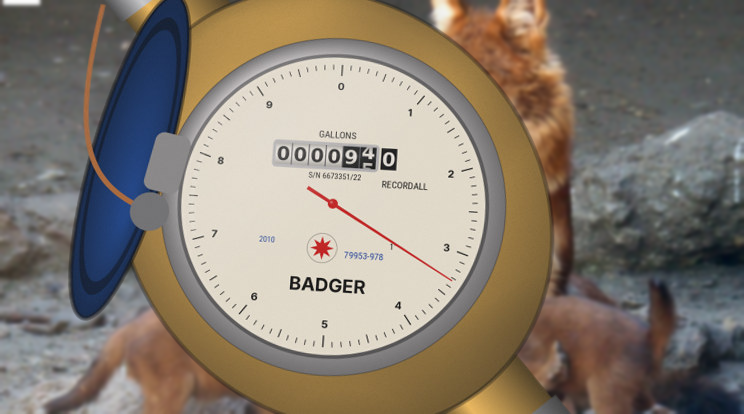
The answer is 943.3 gal
